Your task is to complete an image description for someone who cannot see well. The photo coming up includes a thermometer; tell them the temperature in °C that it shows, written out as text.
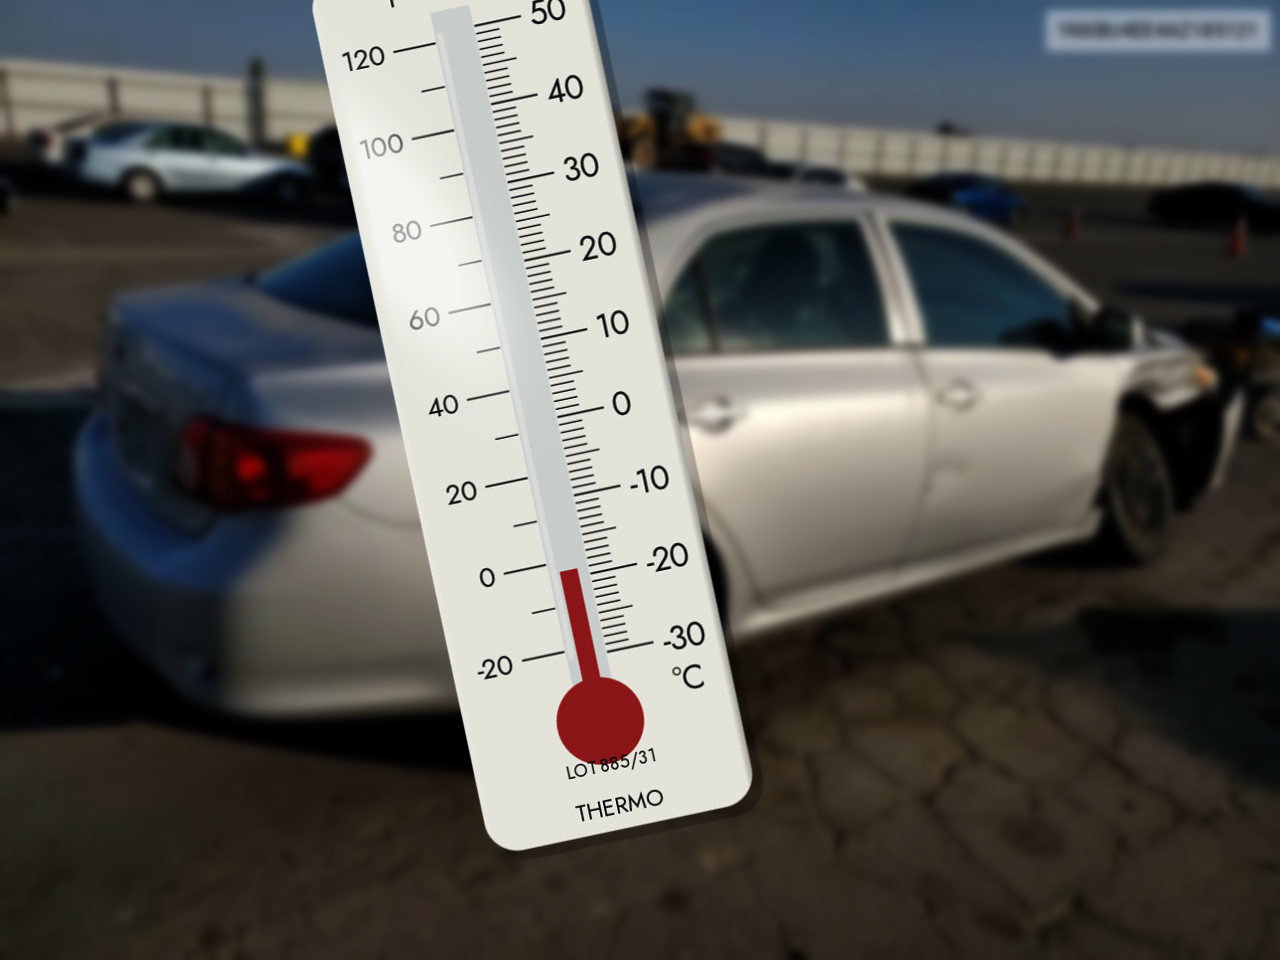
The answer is -19 °C
